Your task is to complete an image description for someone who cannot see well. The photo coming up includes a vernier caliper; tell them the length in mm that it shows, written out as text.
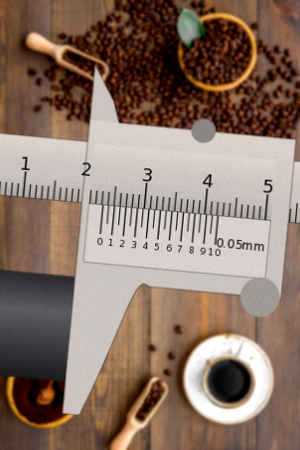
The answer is 23.2 mm
